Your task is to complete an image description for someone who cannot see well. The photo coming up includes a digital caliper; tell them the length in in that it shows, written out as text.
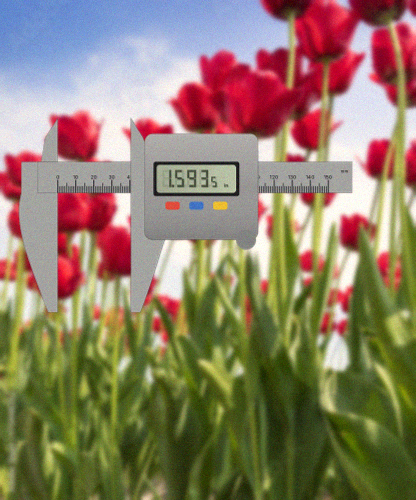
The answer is 1.5935 in
